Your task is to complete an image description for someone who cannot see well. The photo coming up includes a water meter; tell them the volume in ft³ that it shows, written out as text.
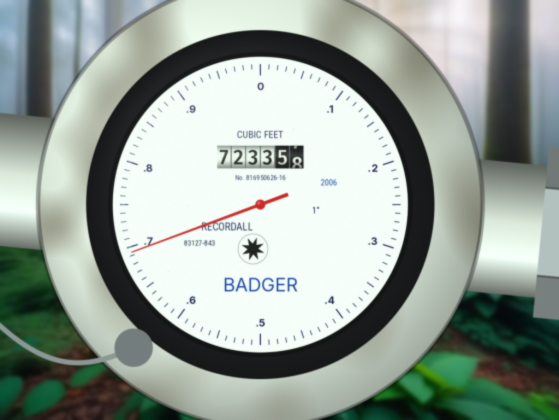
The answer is 723357.69 ft³
